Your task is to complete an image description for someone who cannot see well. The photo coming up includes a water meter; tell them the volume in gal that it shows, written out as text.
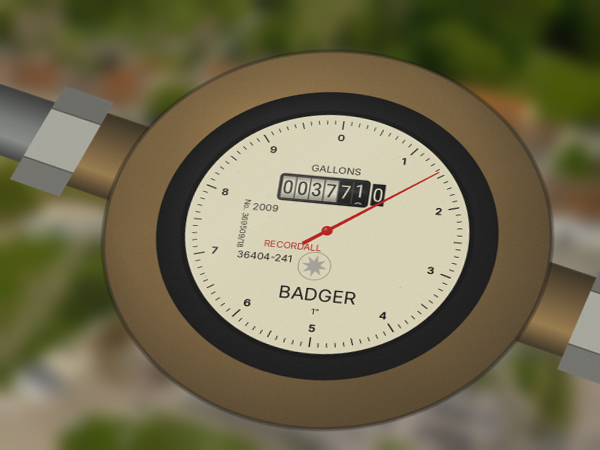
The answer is 37711.4 gal
